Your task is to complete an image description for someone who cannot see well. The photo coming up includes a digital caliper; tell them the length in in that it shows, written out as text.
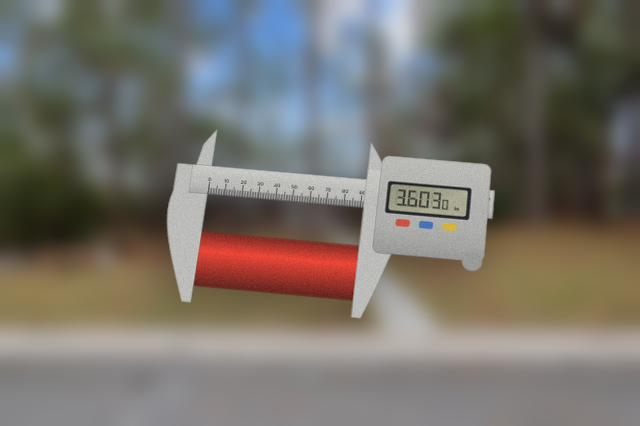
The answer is 3.6030 in
